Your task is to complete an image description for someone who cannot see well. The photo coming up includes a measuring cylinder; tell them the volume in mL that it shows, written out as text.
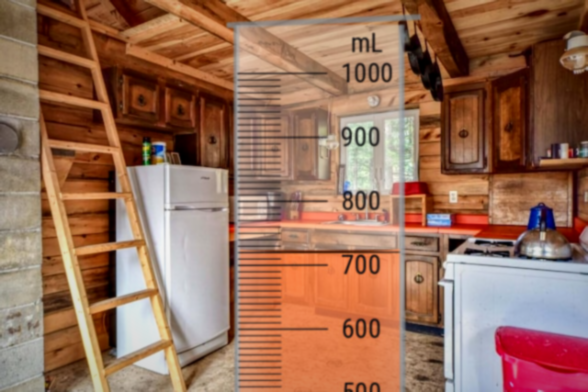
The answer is 720 mL
